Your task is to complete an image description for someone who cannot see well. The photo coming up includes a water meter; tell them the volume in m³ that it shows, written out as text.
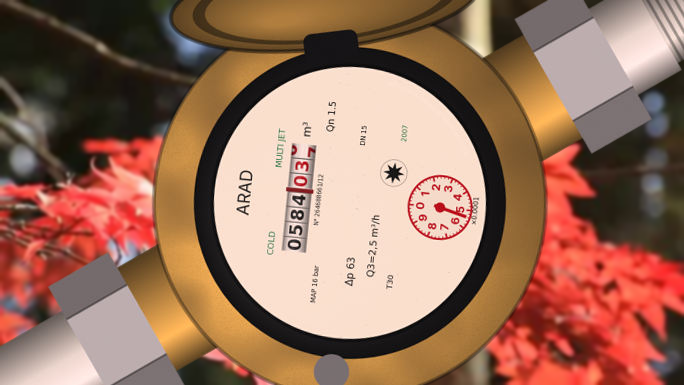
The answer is 584.0365 m³
